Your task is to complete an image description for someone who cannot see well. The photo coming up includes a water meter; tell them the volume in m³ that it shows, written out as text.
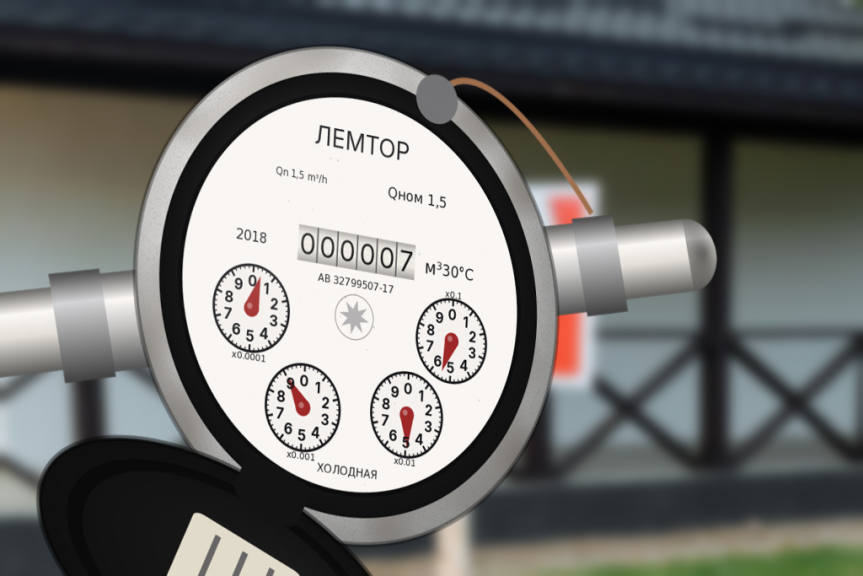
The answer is 7.5490 m³
